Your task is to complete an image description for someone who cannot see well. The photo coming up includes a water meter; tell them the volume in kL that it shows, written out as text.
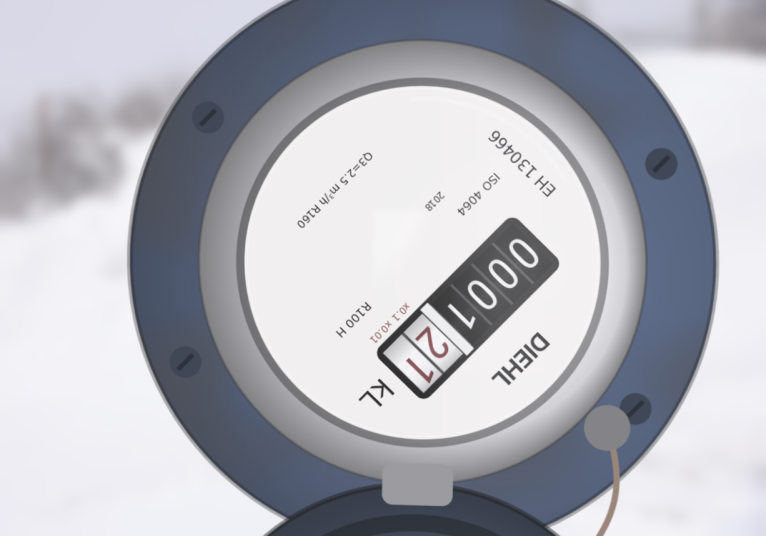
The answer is 1.21 kL
